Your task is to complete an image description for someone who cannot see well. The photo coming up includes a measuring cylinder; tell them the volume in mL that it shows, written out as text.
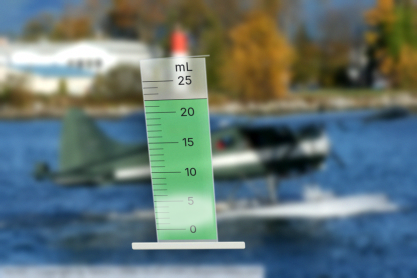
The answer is 22 mL
